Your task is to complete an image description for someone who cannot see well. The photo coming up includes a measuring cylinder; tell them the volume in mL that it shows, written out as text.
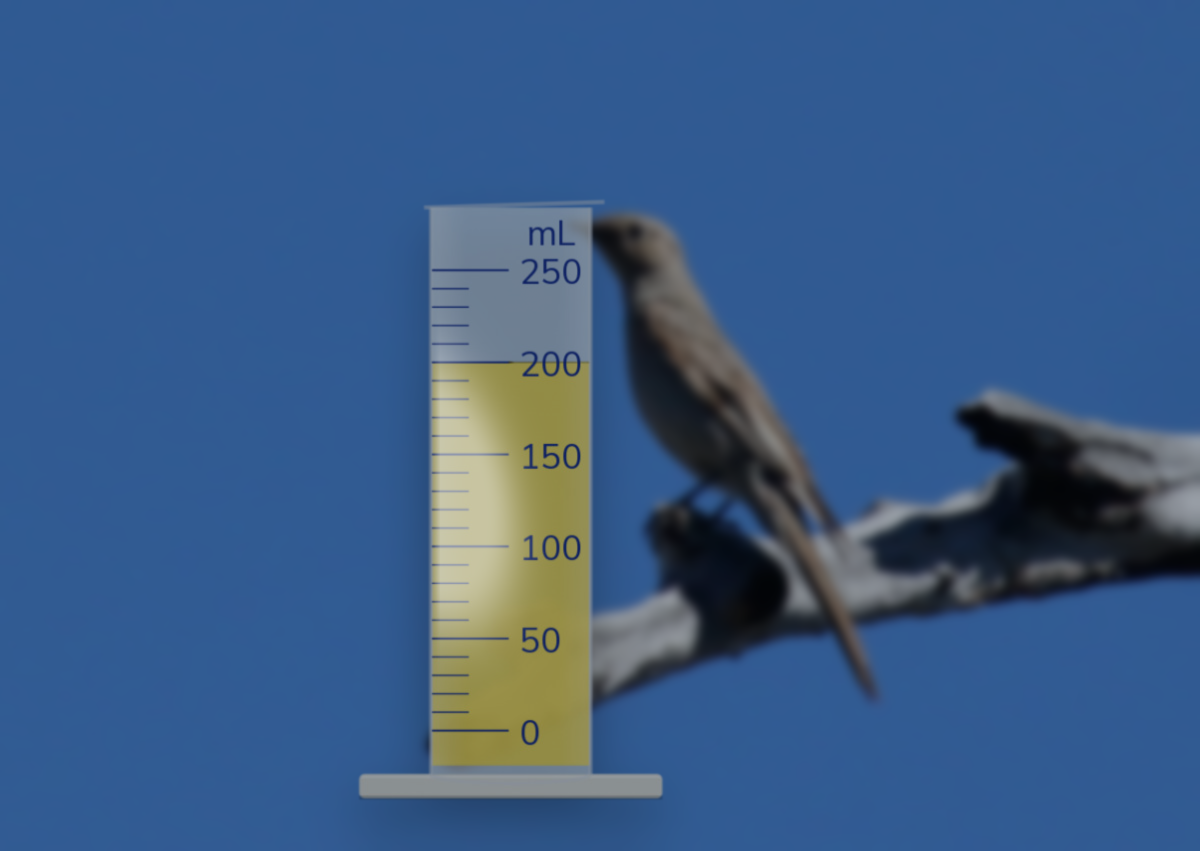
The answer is 200 mL
